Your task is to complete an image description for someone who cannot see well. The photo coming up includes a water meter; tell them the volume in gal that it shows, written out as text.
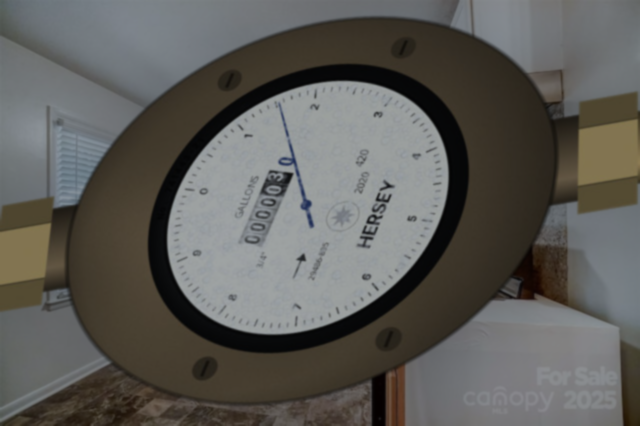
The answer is 31.5 gal
